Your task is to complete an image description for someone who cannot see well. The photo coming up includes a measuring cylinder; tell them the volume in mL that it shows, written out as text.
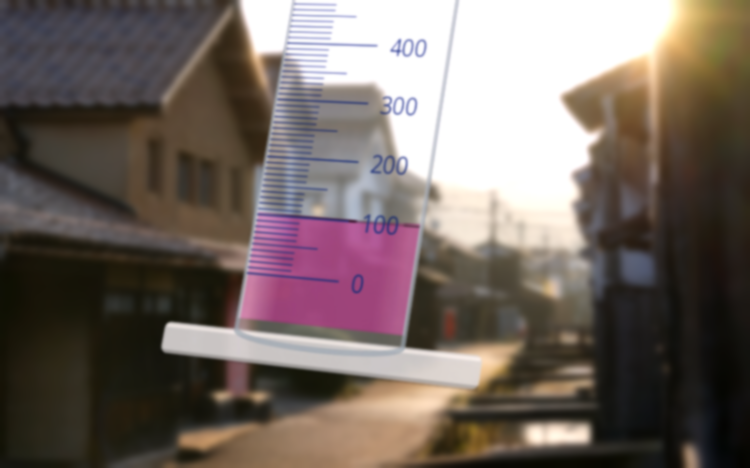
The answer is 100 mL
